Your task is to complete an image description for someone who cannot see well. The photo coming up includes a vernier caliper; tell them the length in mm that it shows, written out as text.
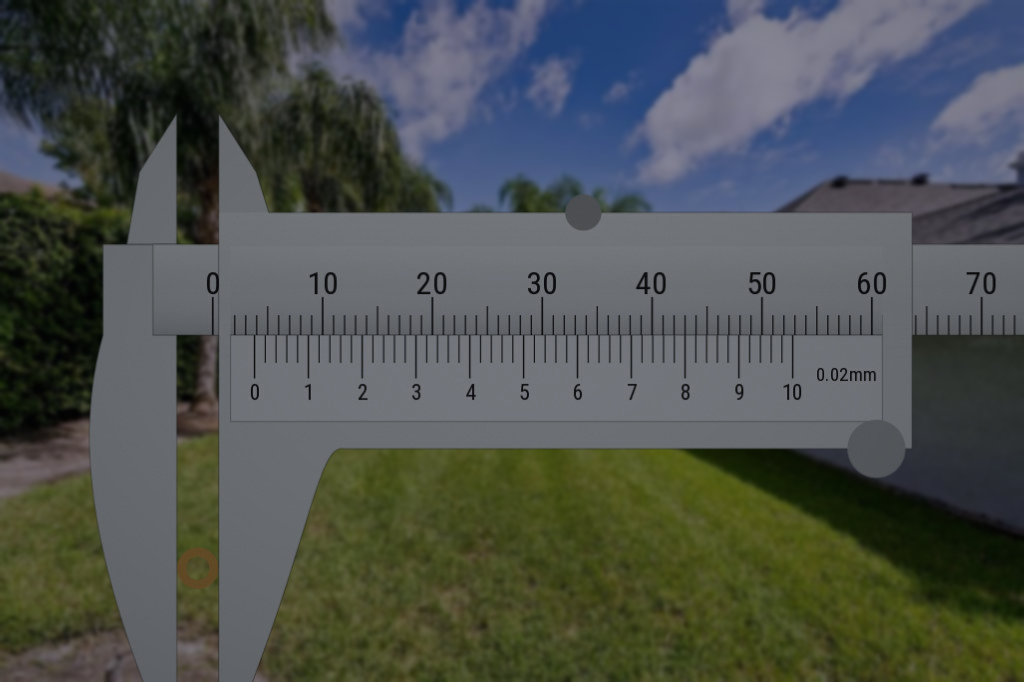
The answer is 3.8 mm
